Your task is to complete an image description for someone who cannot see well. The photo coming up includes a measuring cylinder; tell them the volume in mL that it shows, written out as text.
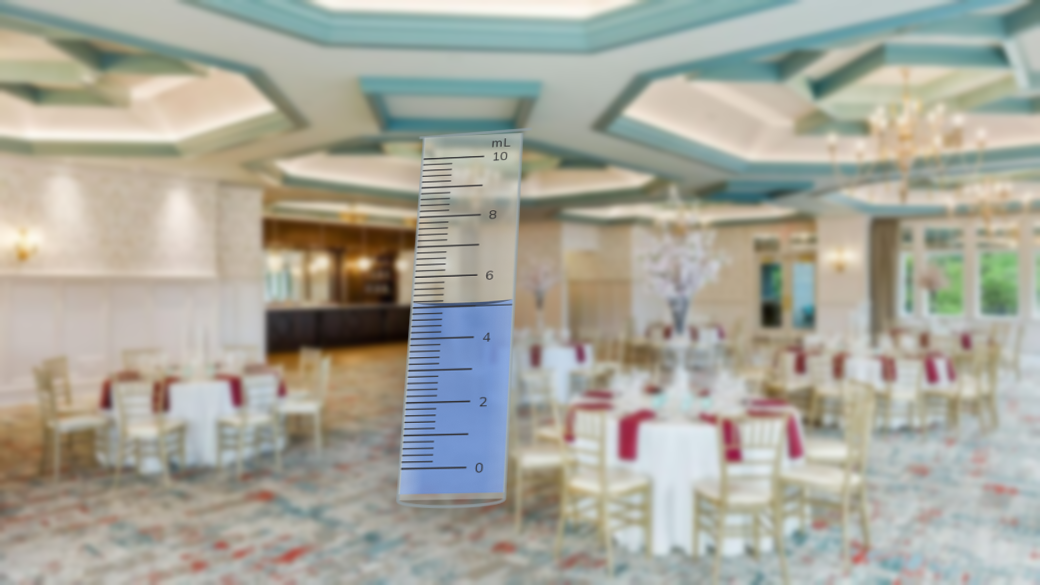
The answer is 5 mL
